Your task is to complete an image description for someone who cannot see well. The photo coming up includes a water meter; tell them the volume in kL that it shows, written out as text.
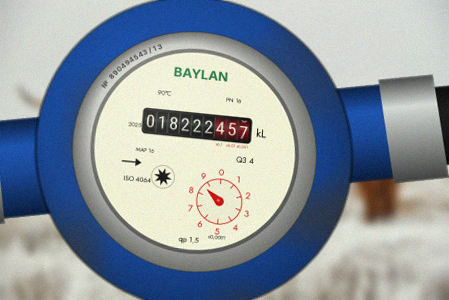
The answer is 18222.4568 kL
